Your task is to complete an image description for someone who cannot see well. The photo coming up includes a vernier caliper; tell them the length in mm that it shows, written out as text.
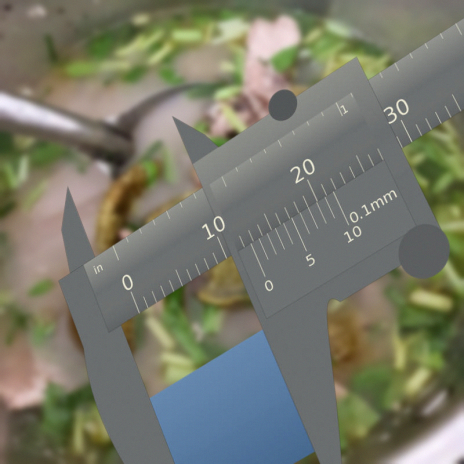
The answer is 12.7 mm
